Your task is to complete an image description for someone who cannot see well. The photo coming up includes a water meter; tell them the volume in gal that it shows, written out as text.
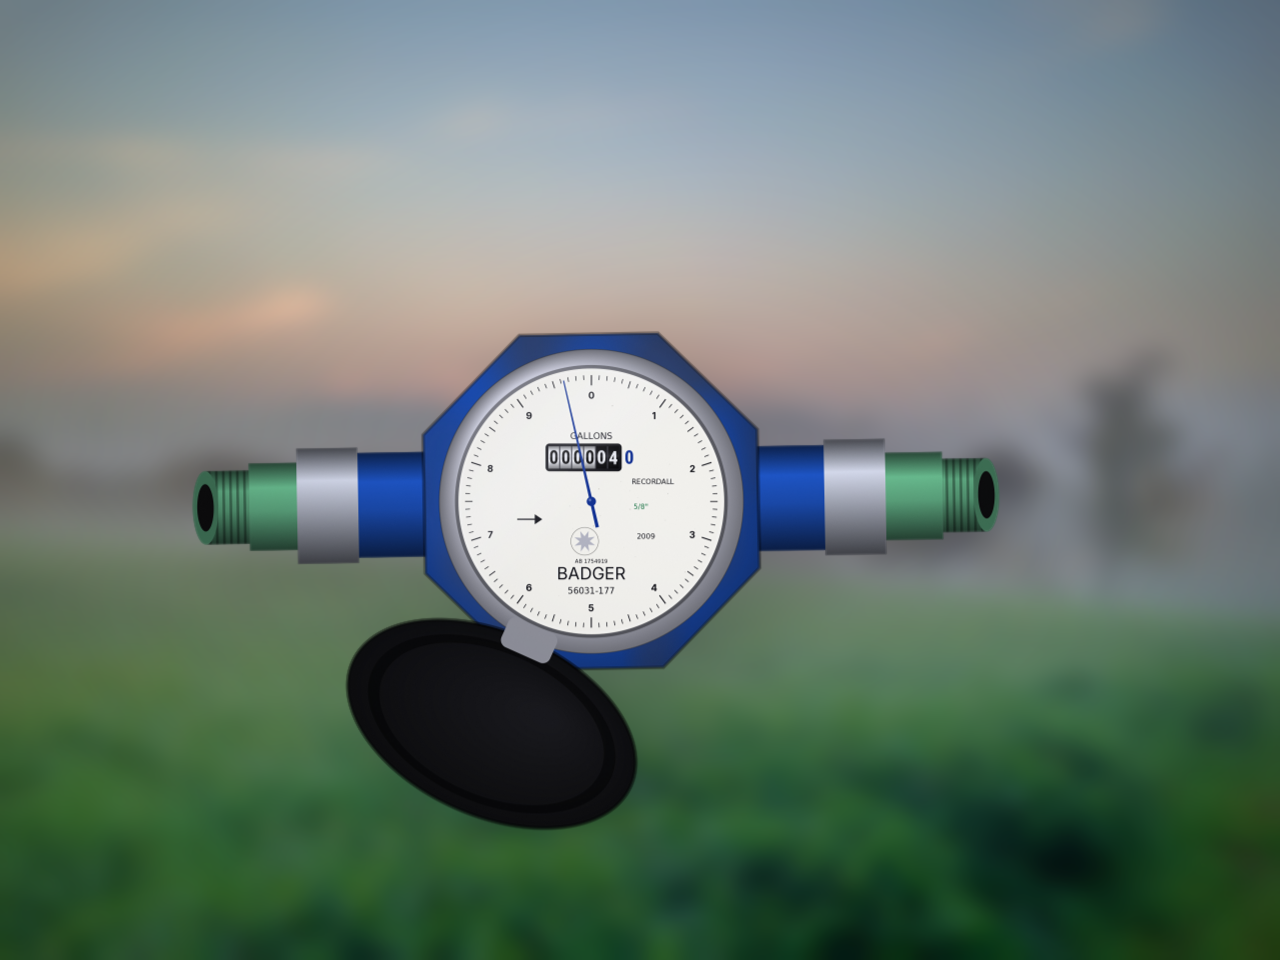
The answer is 39.6 gal
